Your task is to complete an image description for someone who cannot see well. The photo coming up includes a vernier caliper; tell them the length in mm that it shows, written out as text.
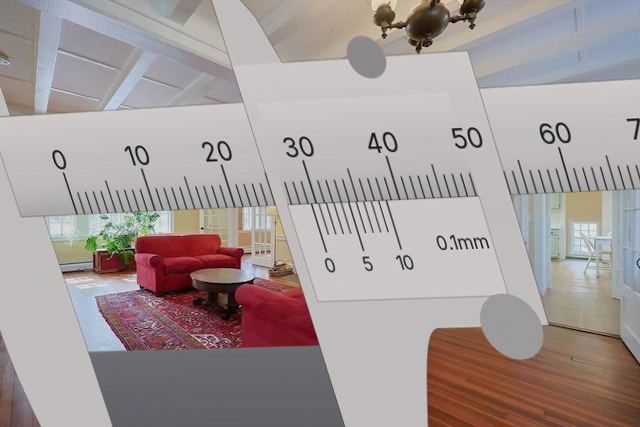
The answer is 29.4 mm
